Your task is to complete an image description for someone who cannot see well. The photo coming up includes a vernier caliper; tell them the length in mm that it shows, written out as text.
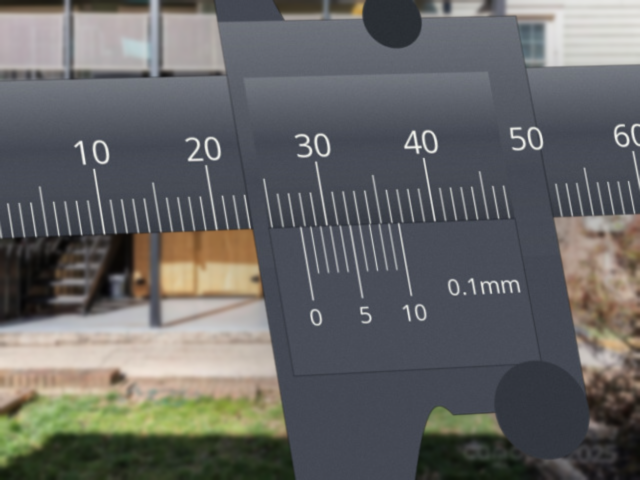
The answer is 27.6 mm
